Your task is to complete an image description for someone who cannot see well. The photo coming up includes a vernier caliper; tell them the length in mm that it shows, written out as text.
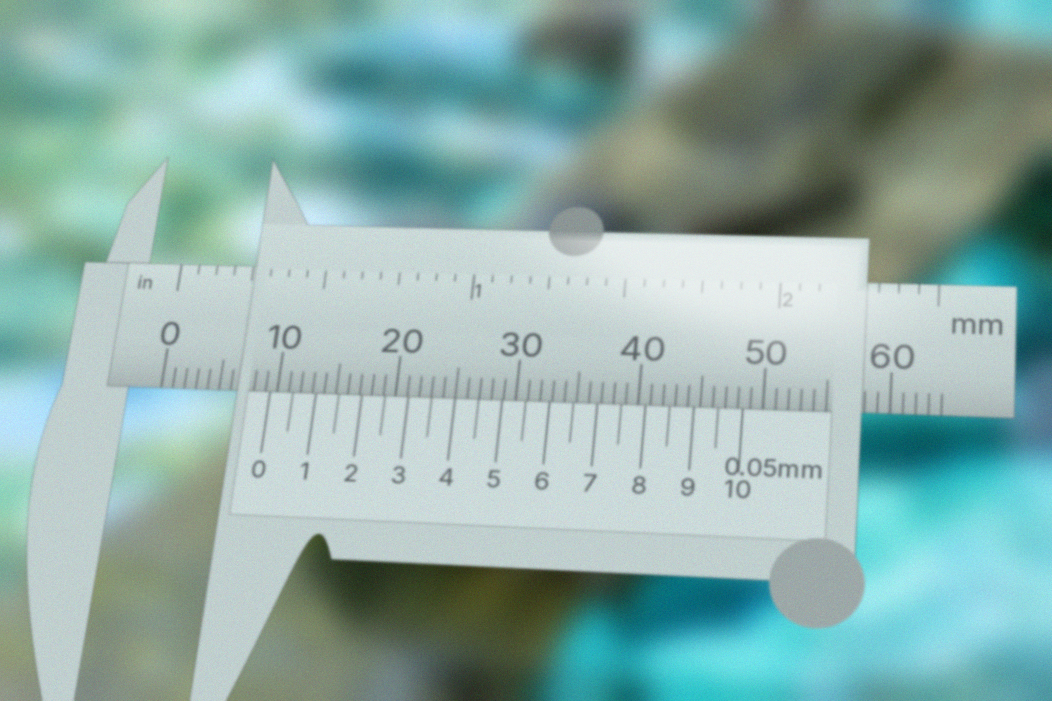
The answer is 9.4 mm
